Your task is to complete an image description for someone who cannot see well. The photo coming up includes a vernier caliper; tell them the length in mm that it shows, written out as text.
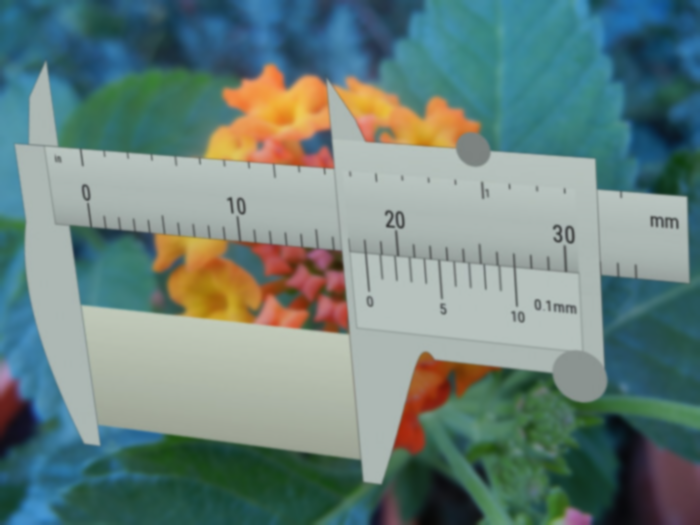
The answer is 18.0 mm
